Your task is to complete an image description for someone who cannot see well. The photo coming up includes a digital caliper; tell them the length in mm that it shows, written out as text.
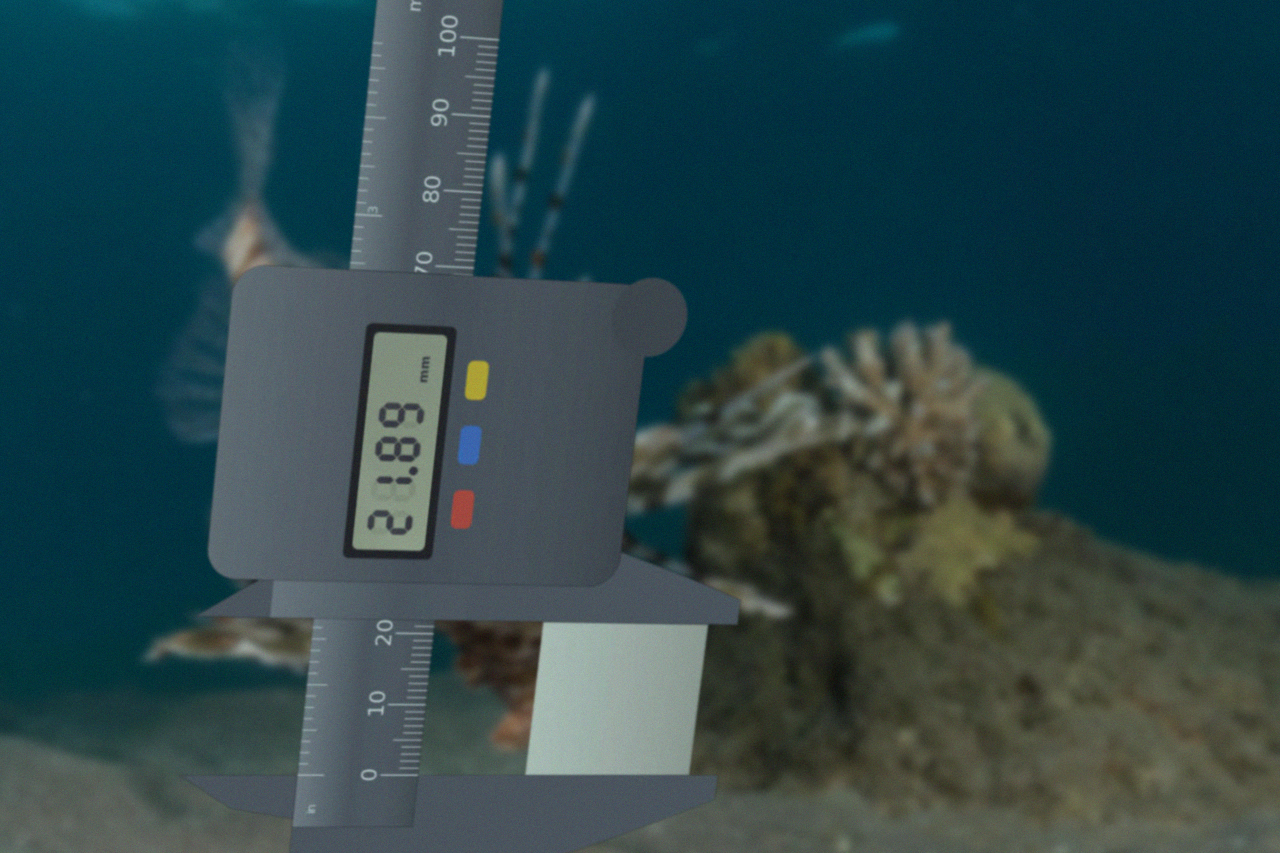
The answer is 21.89 mm
